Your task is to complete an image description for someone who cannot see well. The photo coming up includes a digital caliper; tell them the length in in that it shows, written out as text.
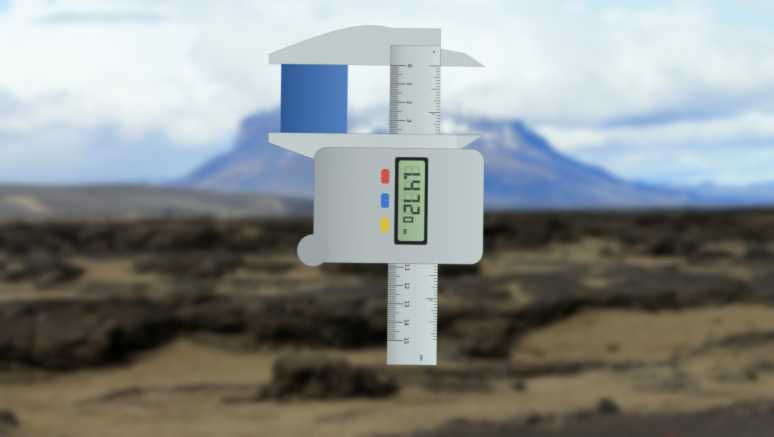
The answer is 1.4720 in
